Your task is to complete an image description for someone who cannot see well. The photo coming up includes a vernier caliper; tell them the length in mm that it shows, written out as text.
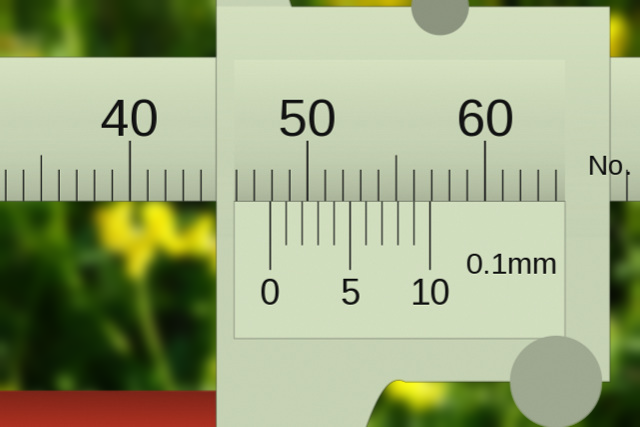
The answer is 47.9 mm
